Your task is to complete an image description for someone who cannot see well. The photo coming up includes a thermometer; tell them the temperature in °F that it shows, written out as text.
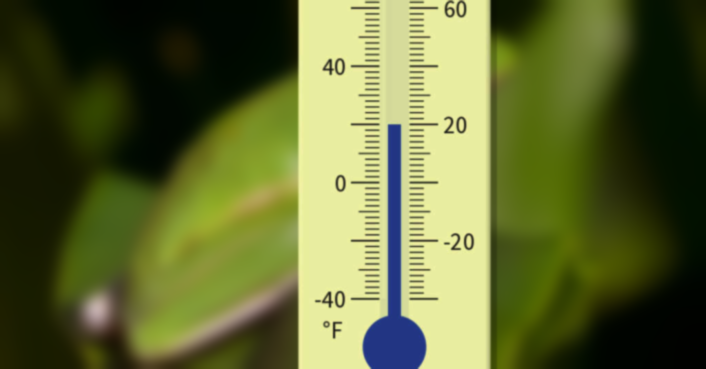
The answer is 20 °F
